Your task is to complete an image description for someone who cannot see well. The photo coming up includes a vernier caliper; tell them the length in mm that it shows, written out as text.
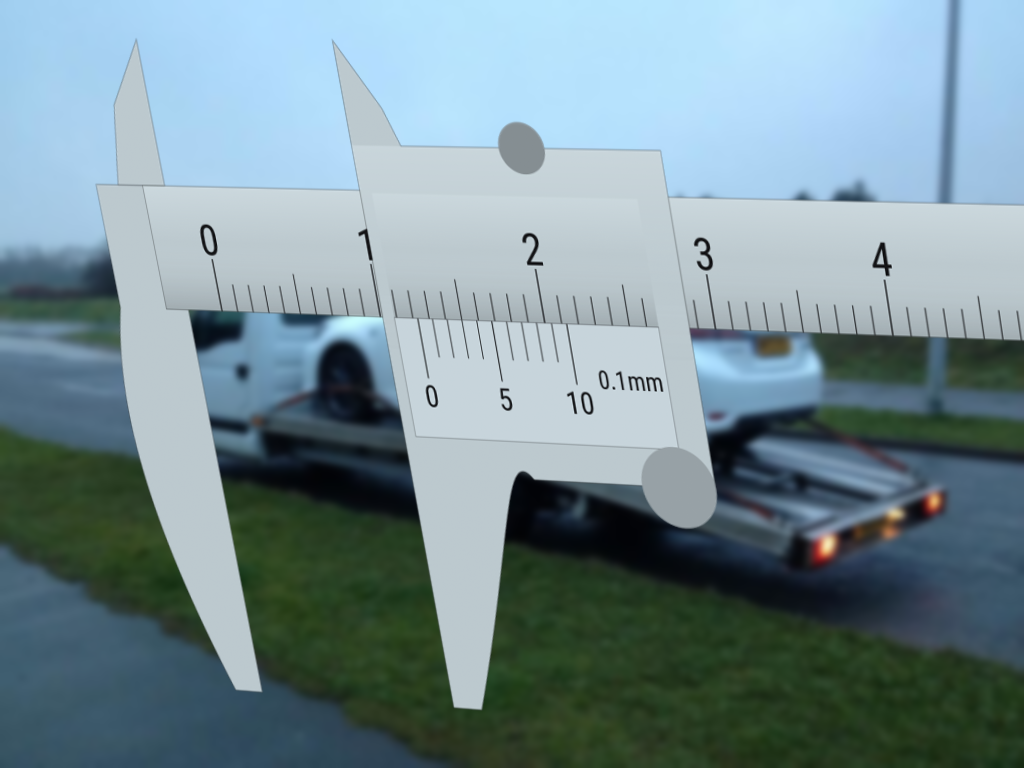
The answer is 12.3 mm
